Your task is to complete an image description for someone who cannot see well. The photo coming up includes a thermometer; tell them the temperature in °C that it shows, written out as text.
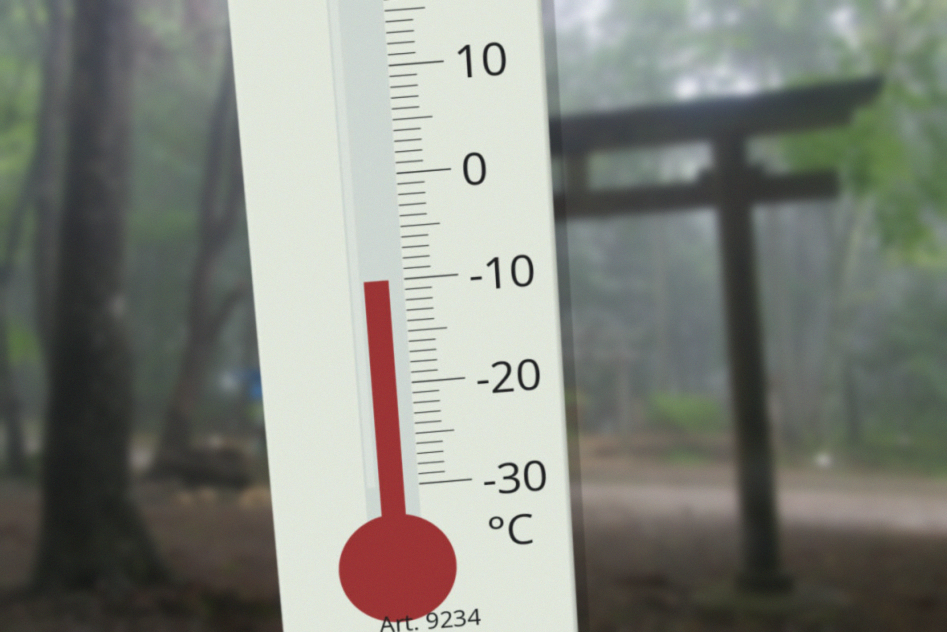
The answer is -10 °C
